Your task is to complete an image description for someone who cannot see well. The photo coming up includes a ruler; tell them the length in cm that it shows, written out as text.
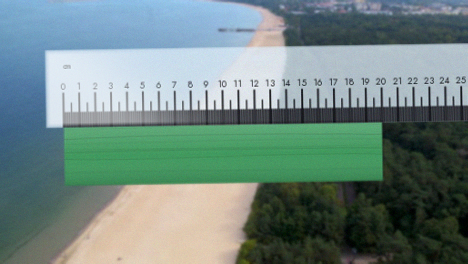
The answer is 20 cm
